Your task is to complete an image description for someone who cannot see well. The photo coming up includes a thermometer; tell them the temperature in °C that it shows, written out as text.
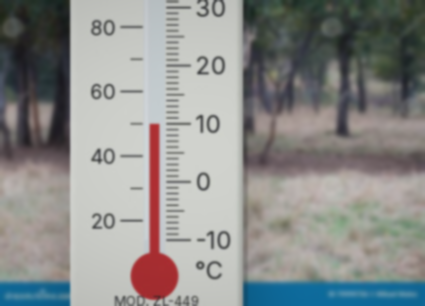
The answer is 10 °C
